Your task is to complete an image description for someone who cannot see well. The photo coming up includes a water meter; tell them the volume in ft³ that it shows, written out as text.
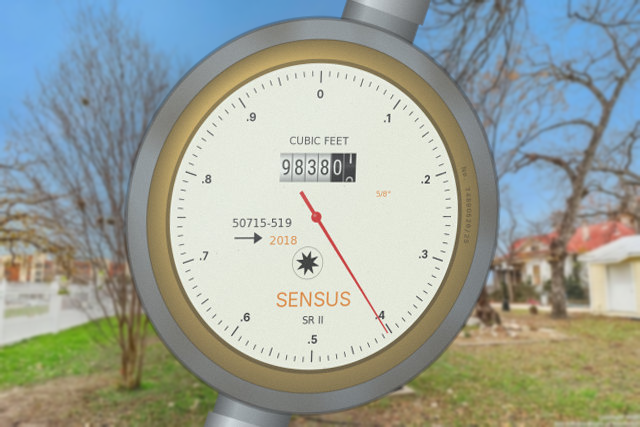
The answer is 983801.40 ft³
